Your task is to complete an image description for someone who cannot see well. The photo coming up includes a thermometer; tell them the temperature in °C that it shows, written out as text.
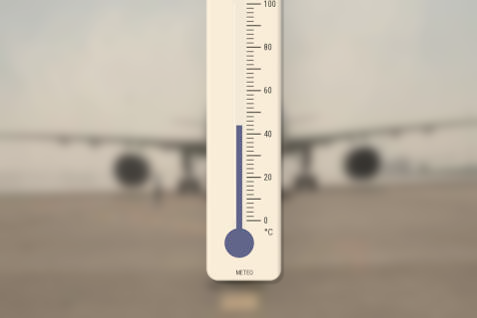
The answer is 44 °C
